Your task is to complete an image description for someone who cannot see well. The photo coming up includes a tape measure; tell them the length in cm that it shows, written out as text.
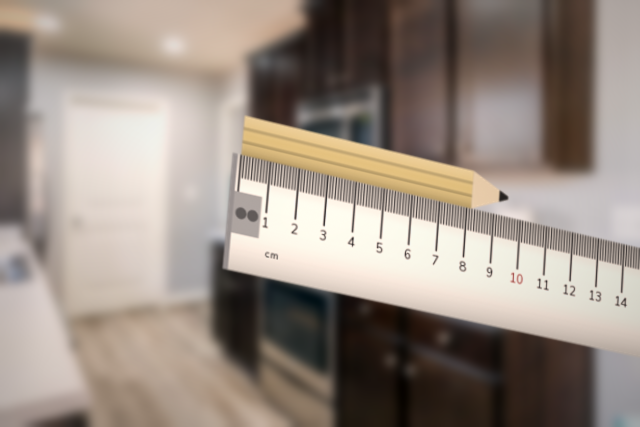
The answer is 9.5 cm
